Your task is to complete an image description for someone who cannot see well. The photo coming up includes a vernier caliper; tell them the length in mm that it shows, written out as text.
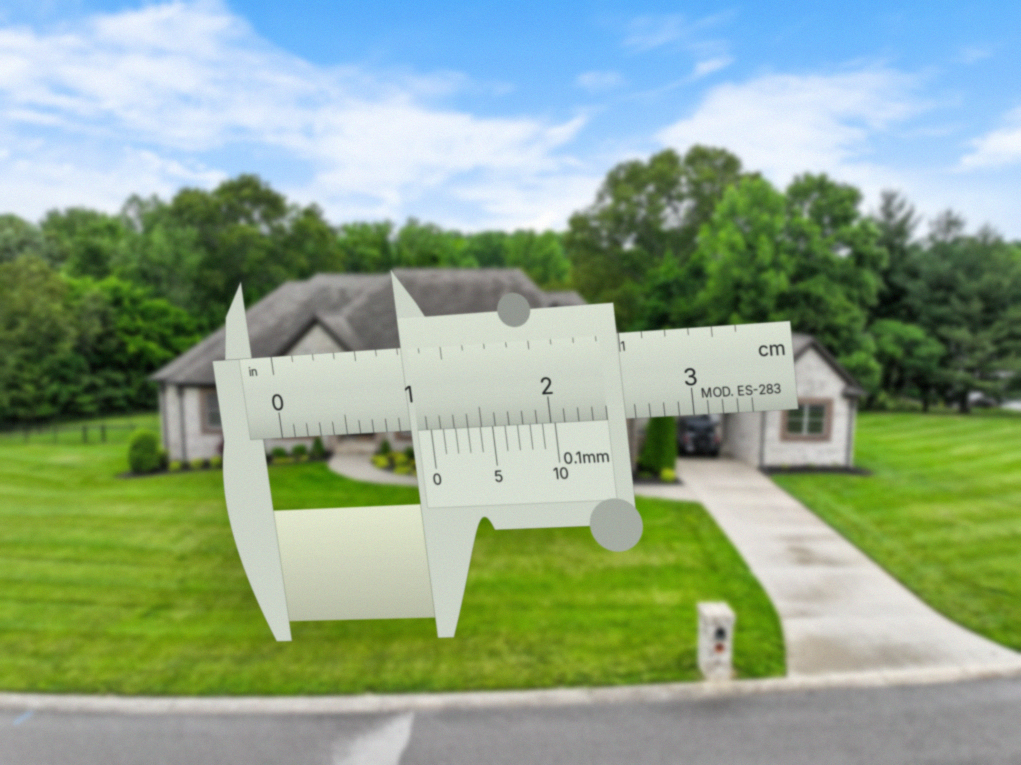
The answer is 11.3 mm
